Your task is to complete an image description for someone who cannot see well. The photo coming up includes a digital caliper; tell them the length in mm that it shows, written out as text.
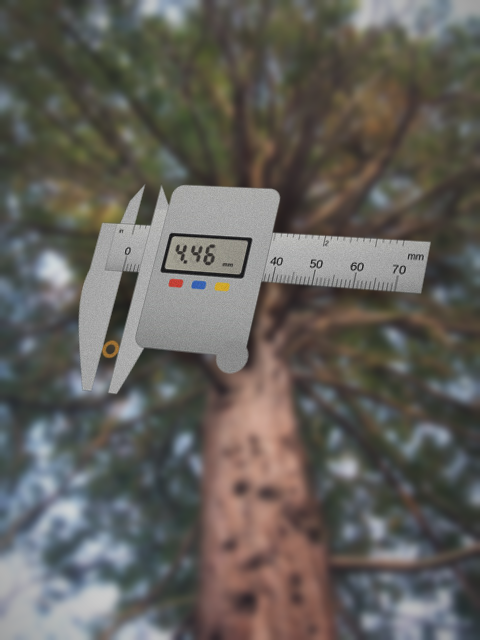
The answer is 4.46 mm
